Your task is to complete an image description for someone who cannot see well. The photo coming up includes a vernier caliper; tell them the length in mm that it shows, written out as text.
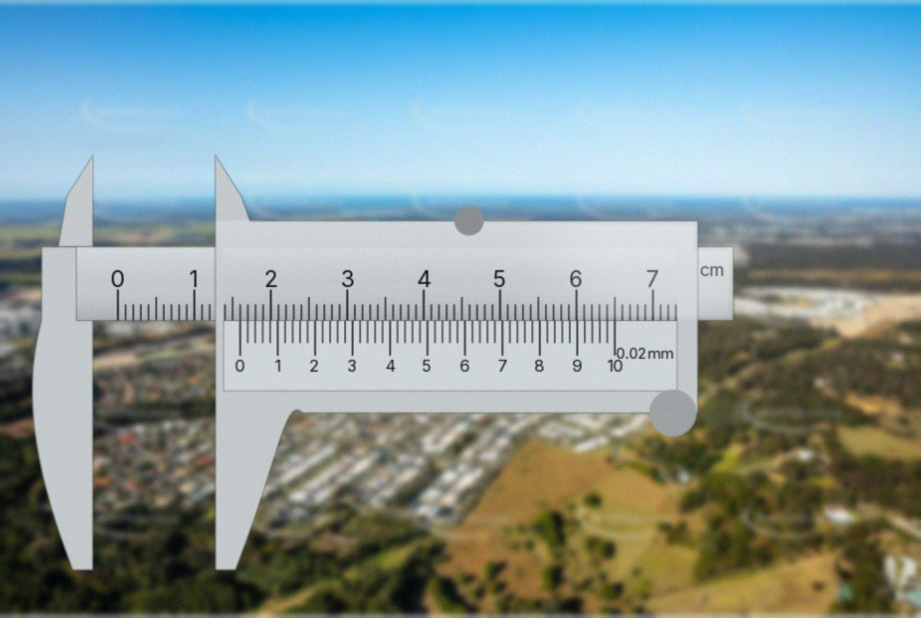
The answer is 16.0 mm
